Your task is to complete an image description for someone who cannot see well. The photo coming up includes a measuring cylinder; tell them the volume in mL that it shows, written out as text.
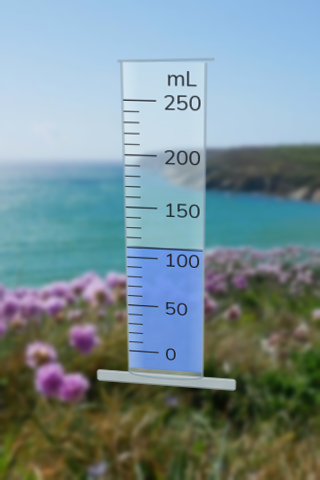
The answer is 110 mL
